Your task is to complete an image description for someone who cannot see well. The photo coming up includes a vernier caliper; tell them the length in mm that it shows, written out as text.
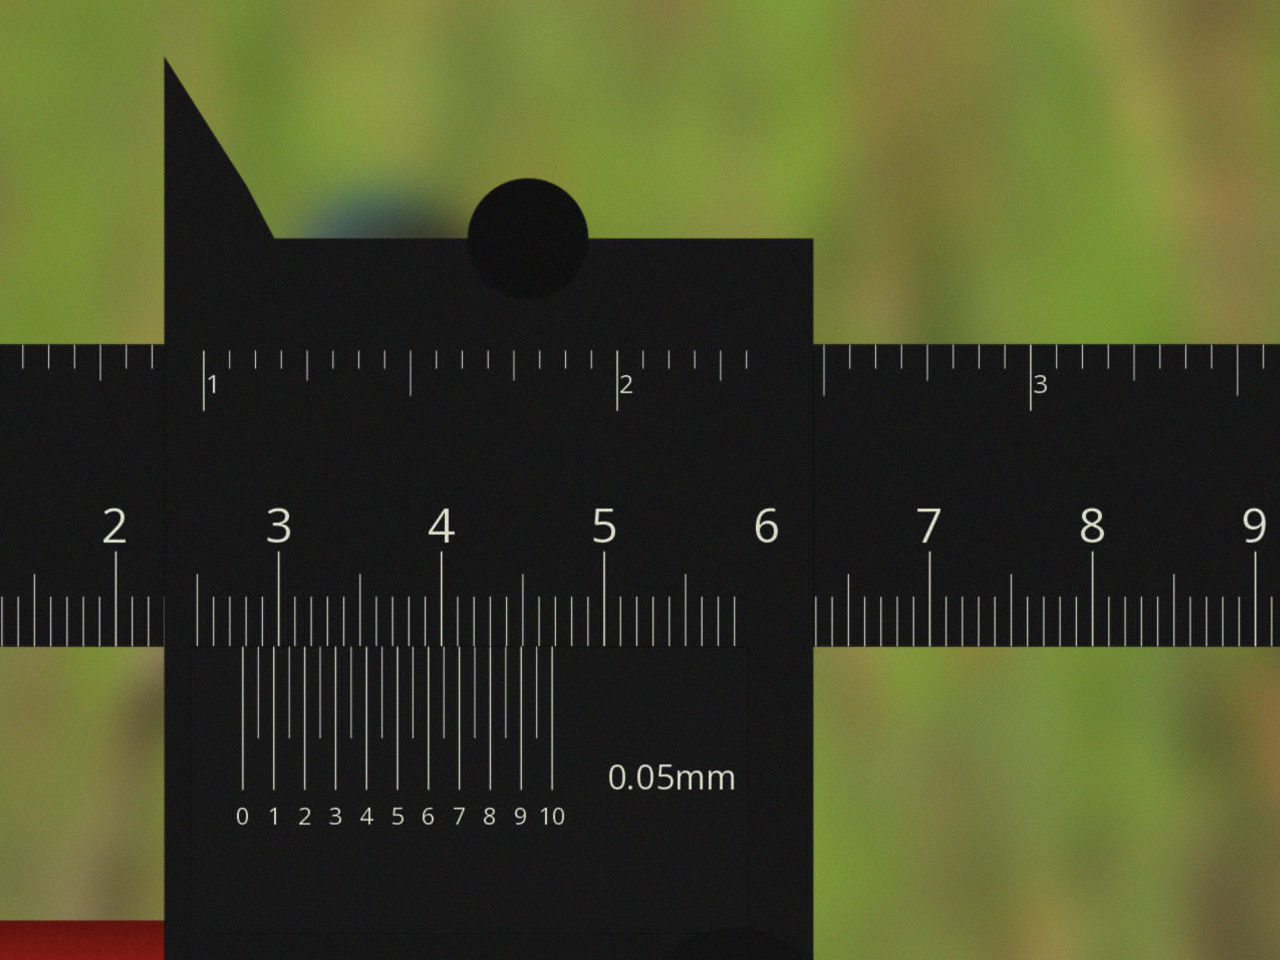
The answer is 27.8 mm
